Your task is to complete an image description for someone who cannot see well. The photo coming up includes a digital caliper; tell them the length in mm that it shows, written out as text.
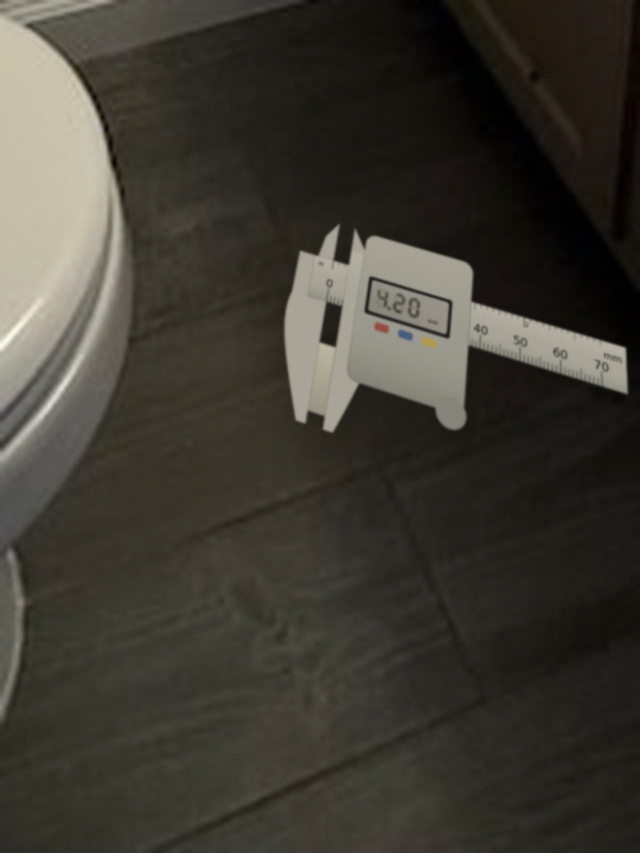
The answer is 4.20 mm
